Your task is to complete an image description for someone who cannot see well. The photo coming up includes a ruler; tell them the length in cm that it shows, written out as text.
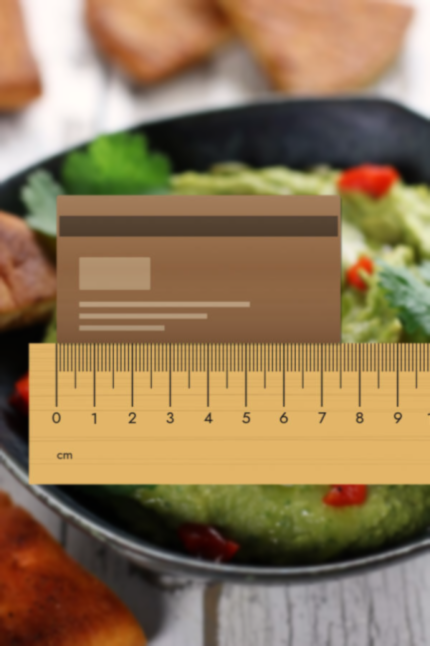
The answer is 7.5 cm
